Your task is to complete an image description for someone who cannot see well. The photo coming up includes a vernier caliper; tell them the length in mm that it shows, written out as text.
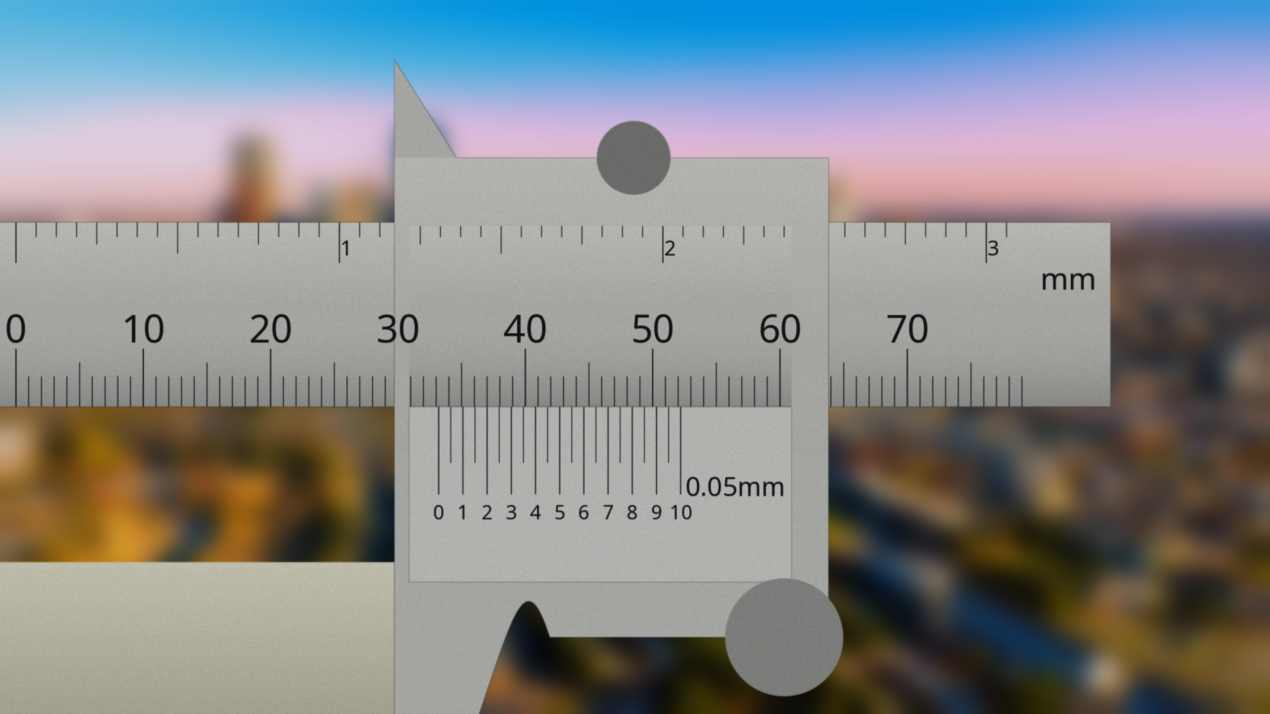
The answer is 33.2 mm
